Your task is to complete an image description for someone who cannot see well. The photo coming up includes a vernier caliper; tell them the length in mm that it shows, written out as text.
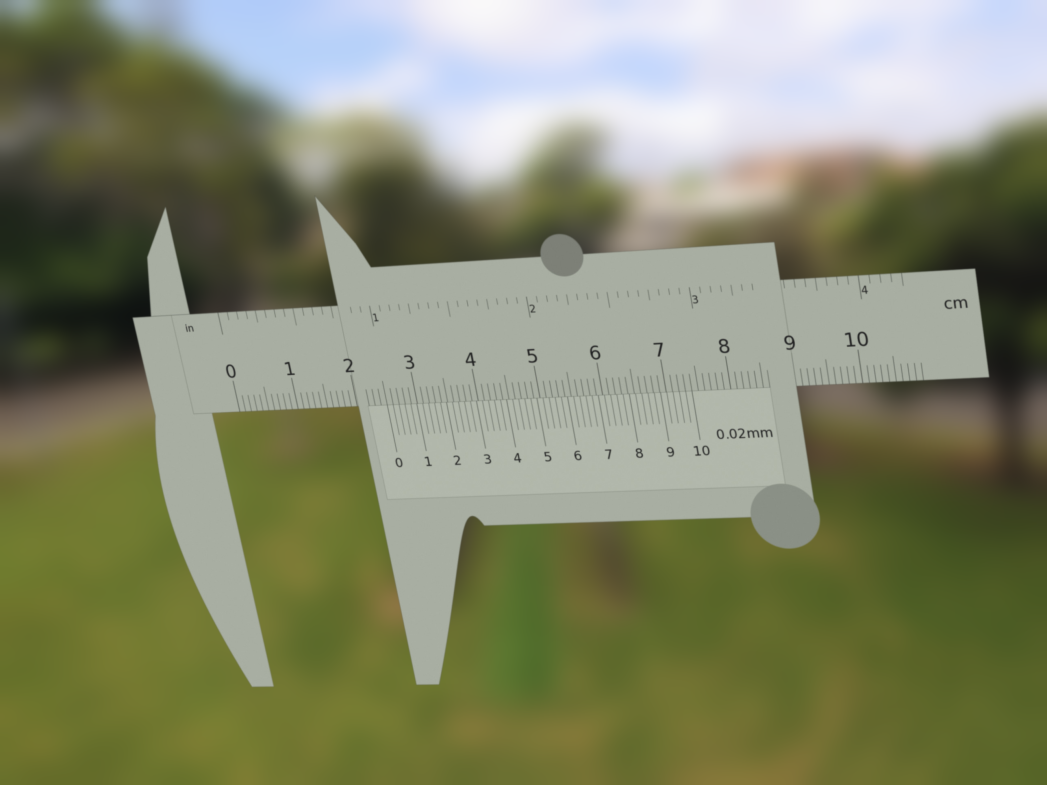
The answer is 25.0 mm
